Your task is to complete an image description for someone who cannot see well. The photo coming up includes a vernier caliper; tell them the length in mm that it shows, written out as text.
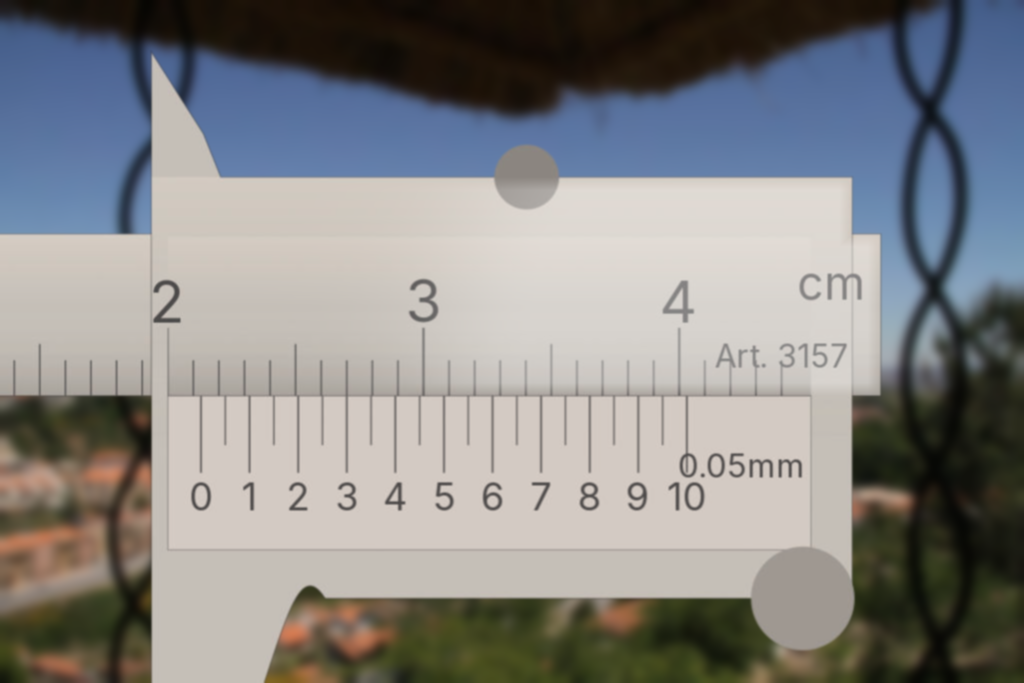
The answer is 21.3 mm
